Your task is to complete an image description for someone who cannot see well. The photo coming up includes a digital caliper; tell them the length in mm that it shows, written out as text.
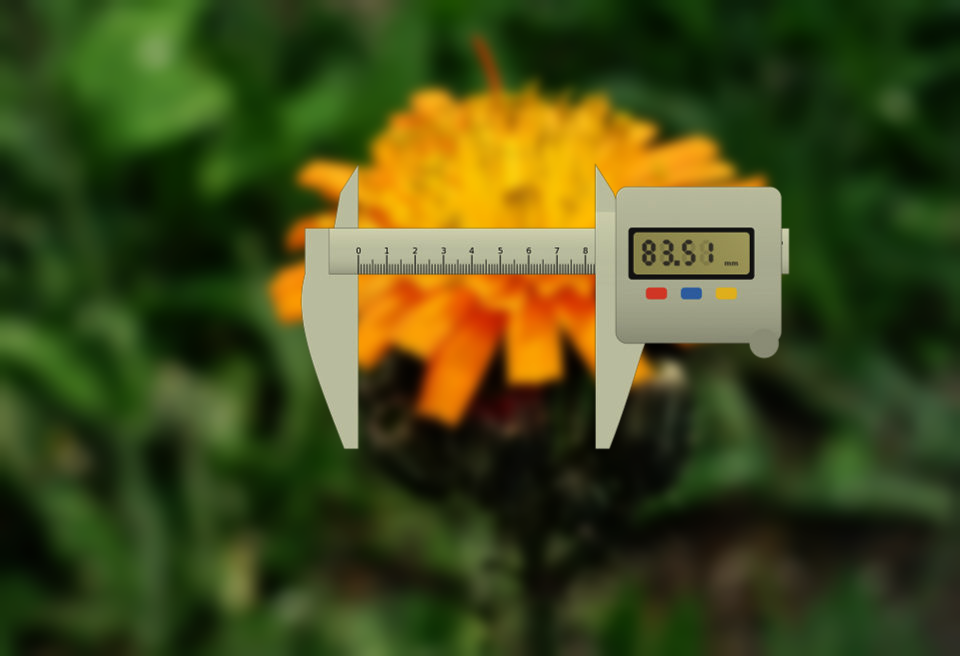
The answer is 83.51 mm
